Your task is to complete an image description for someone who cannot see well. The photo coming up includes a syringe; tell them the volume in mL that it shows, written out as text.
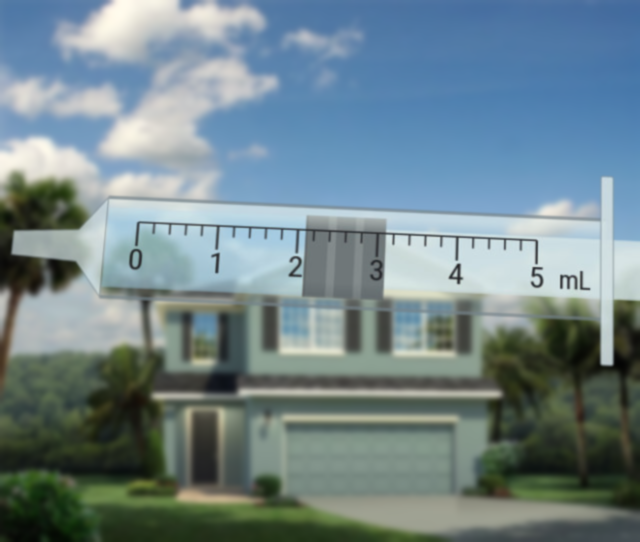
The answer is 2.1 mL
